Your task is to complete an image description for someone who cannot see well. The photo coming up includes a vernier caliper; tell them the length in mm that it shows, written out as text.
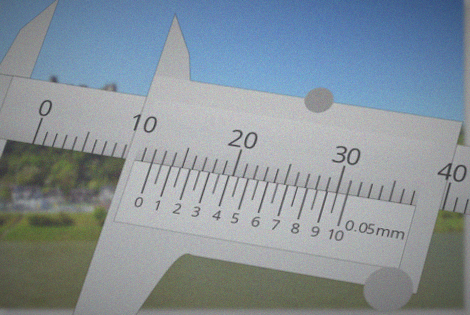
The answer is 12.0 mm
